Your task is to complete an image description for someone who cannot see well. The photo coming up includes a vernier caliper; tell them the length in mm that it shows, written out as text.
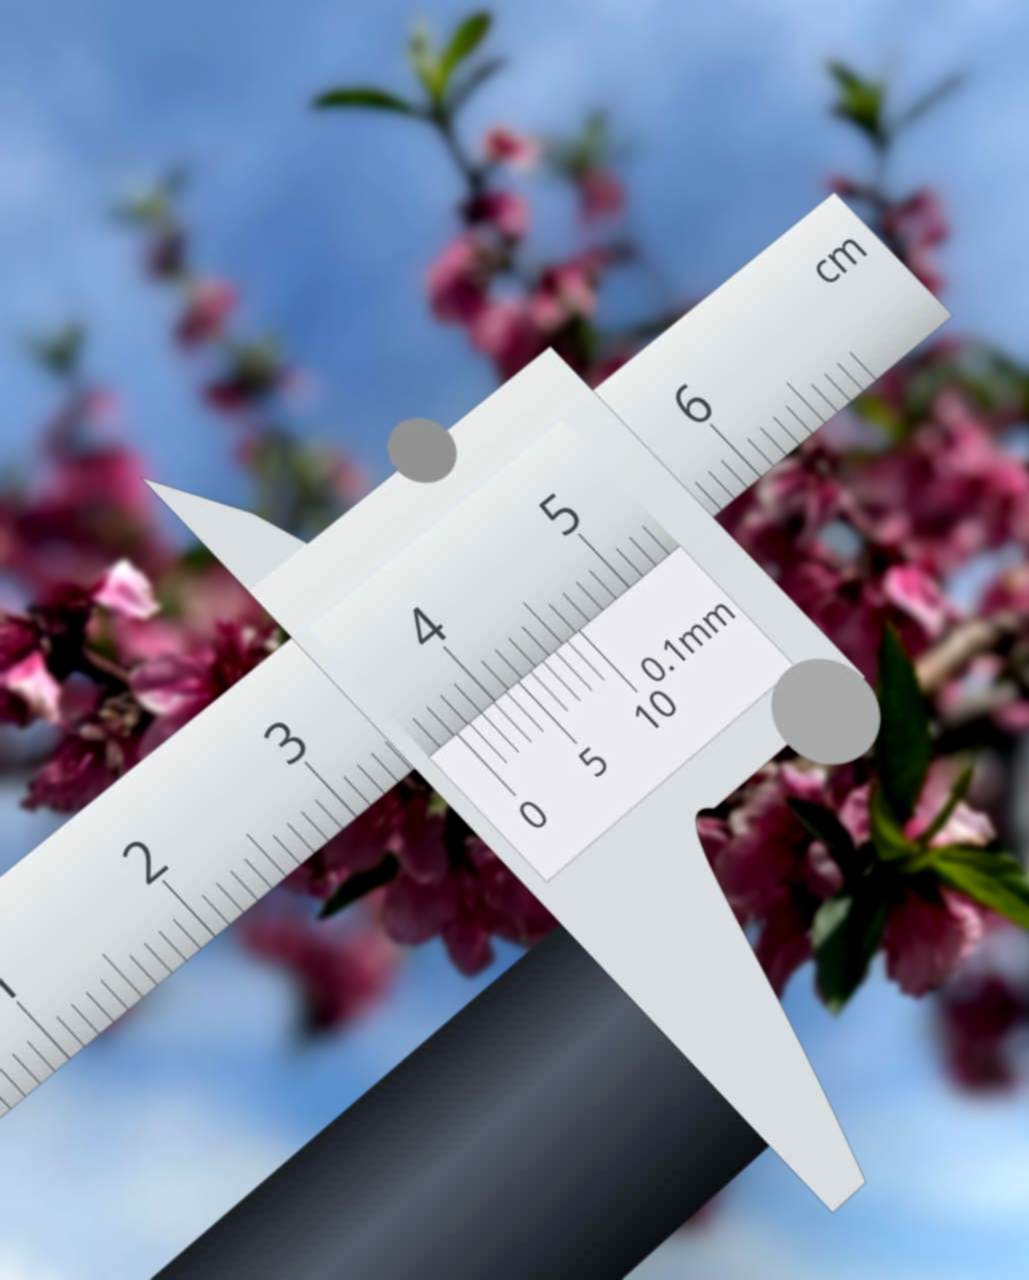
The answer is 37.2 mm
